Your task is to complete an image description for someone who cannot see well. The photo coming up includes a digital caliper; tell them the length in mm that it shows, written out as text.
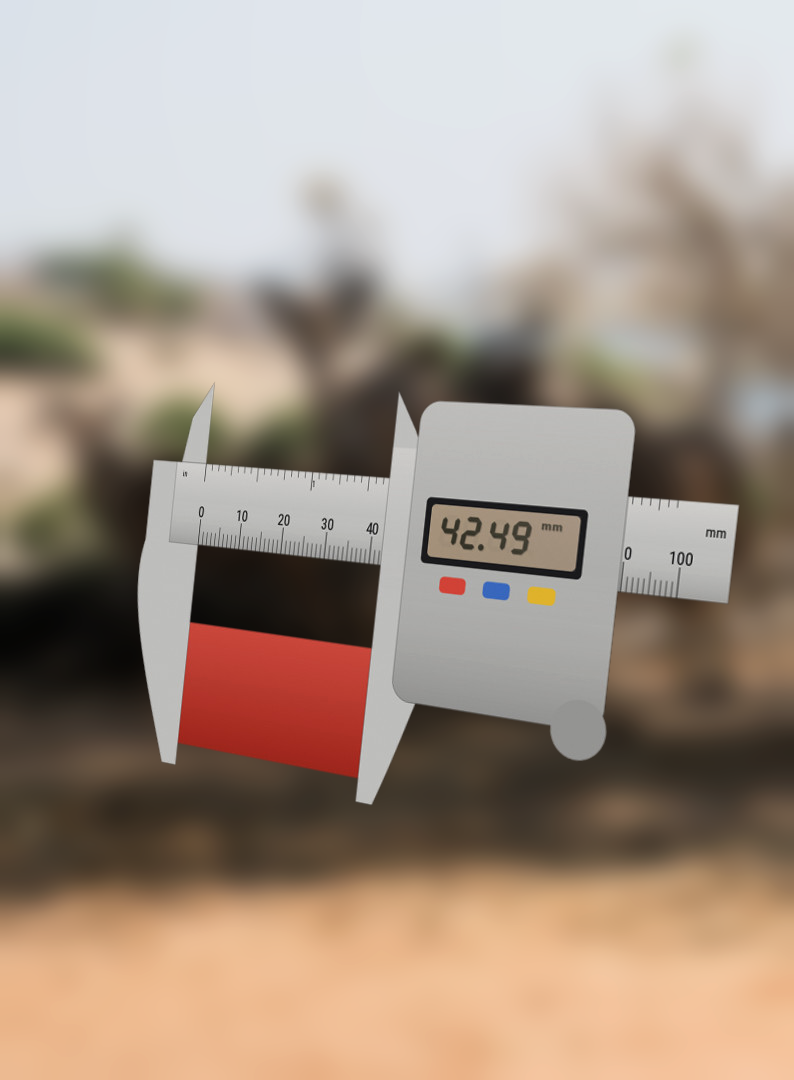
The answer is 42.49 mm
